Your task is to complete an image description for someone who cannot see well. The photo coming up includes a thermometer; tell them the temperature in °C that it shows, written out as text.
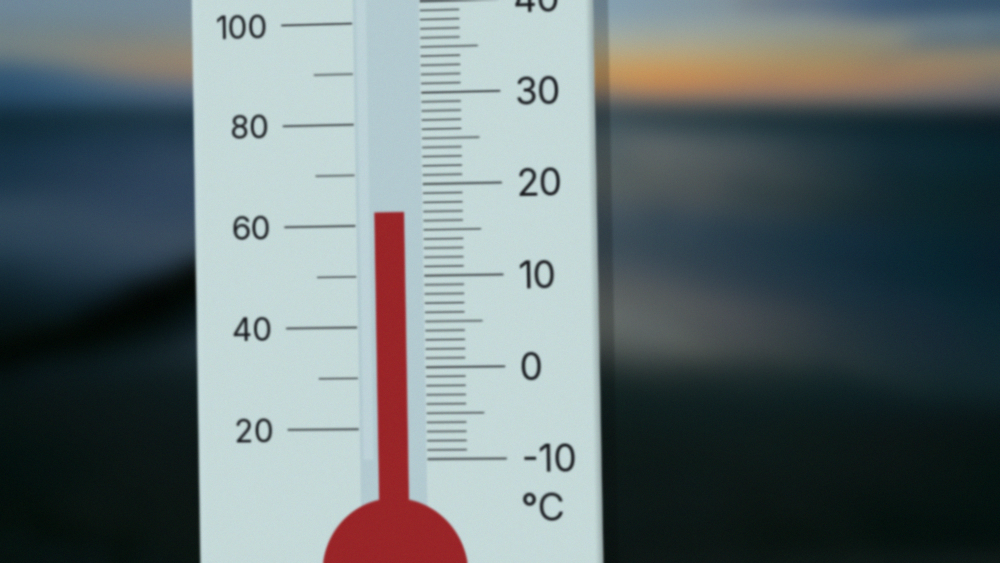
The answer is 17 °C
